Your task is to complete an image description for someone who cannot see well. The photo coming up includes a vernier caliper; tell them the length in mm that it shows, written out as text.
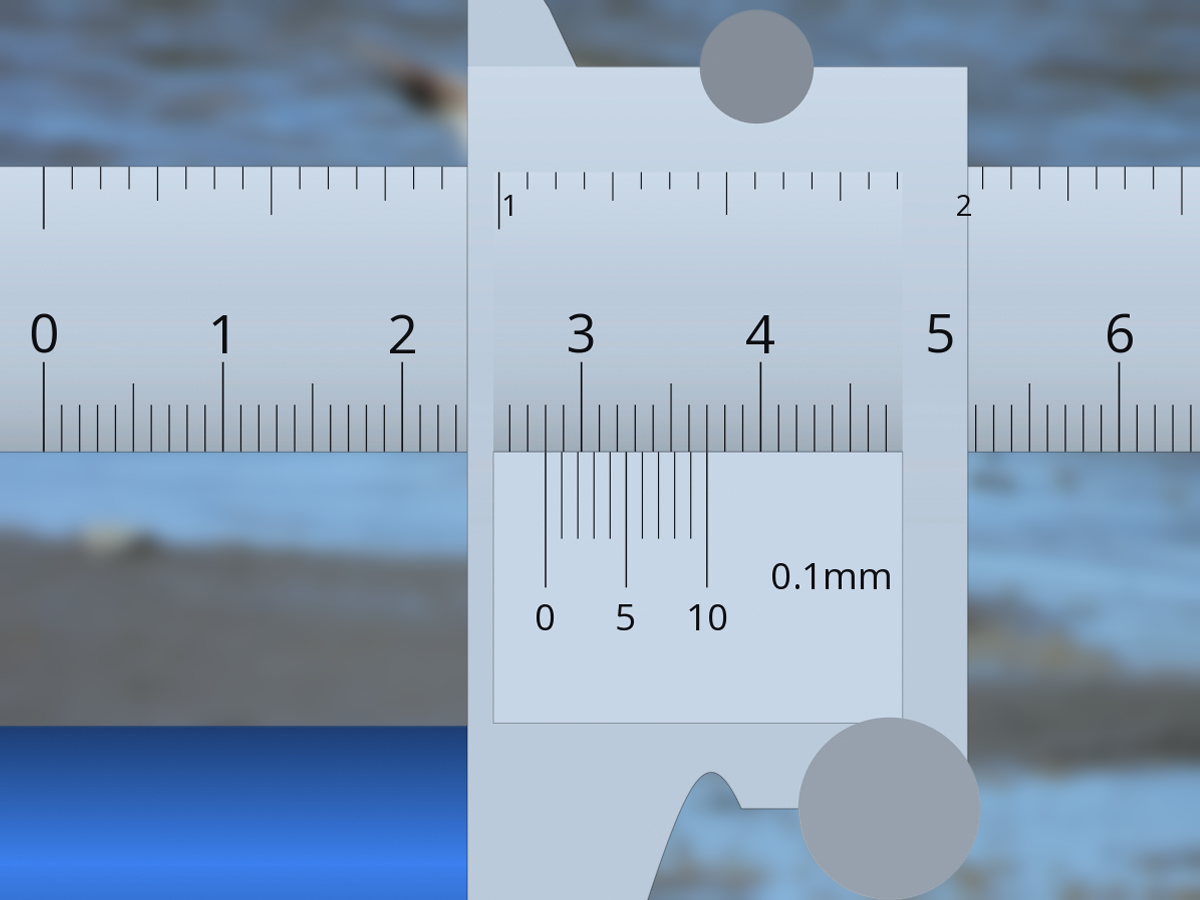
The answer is 28.0 mm
